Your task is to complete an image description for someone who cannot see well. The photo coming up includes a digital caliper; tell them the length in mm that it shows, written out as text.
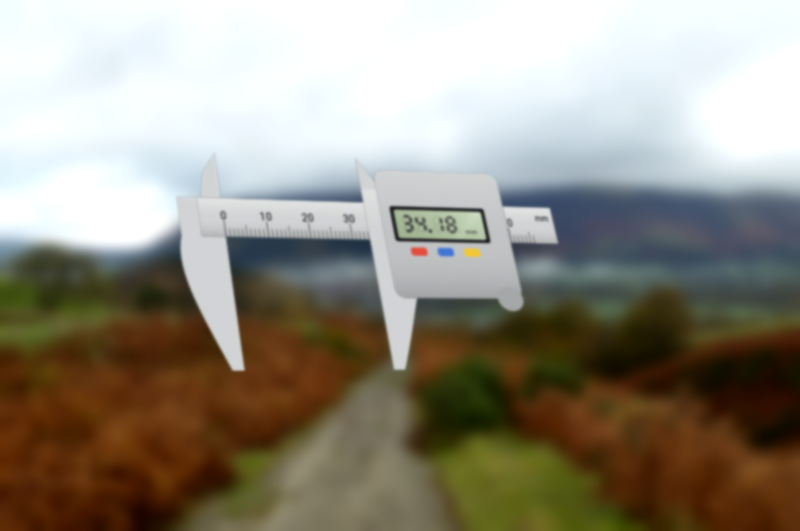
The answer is 34.18 mm
